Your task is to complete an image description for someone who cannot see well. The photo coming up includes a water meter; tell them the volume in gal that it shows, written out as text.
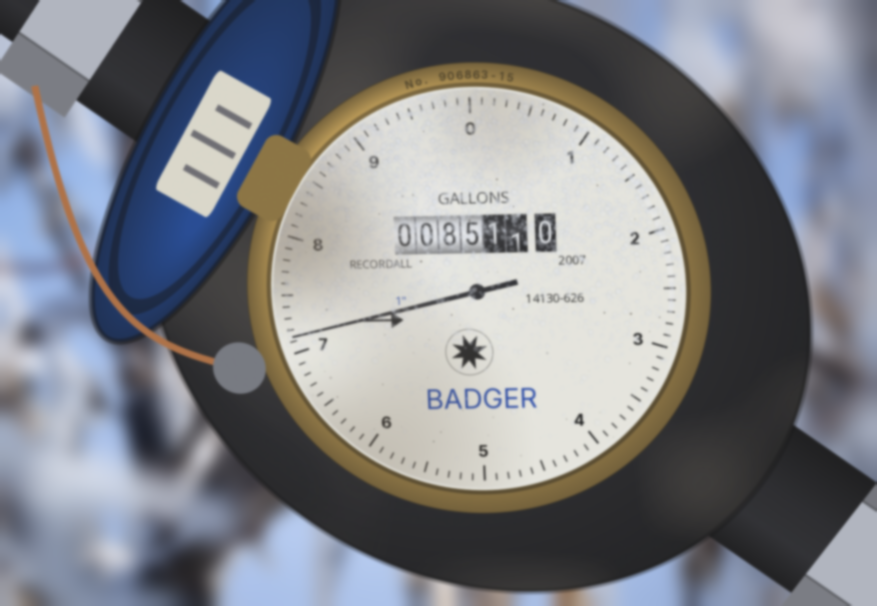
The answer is 85107.1 gal
